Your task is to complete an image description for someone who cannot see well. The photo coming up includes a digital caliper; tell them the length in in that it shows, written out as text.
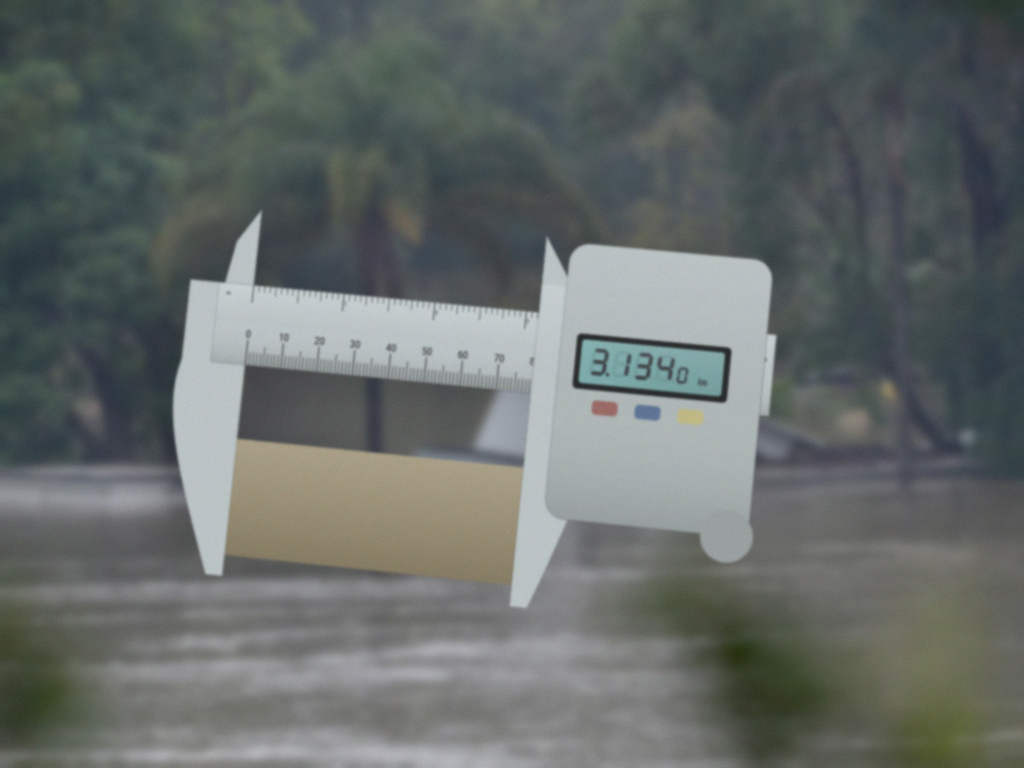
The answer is 3.1340 in
